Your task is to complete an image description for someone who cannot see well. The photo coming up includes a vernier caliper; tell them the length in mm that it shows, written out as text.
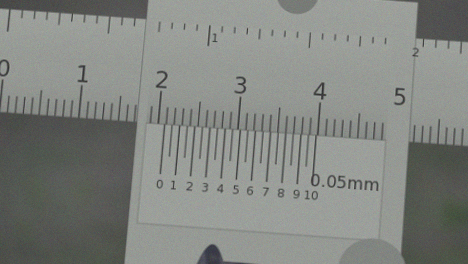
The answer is 20.8 mm
